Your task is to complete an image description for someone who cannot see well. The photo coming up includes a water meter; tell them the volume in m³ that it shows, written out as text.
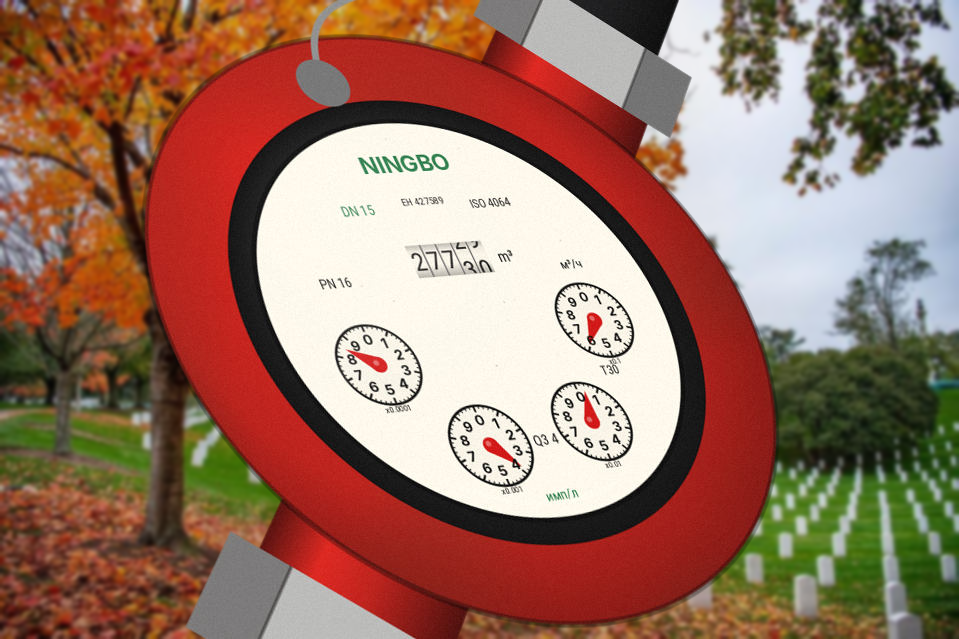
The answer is 27729.6038 m³
